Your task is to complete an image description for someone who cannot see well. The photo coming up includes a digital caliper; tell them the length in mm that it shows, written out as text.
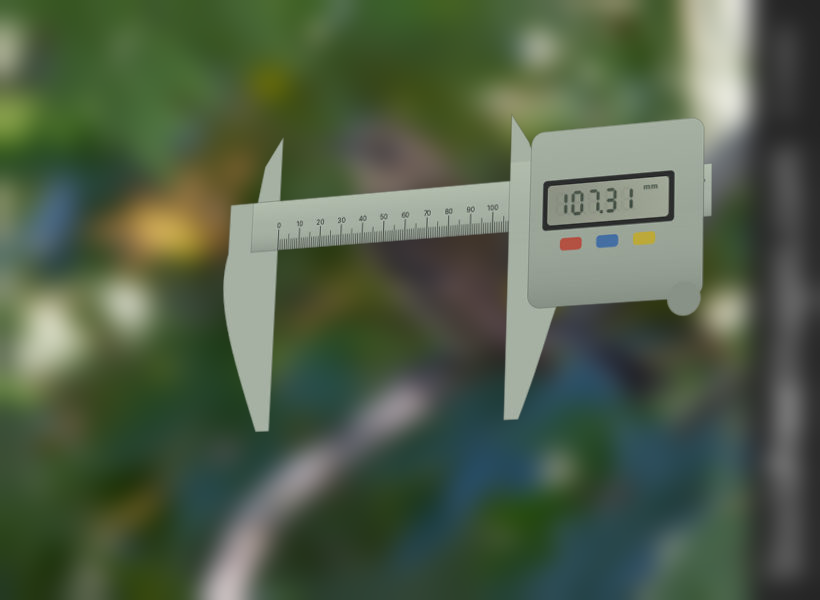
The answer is 107.31 mm
